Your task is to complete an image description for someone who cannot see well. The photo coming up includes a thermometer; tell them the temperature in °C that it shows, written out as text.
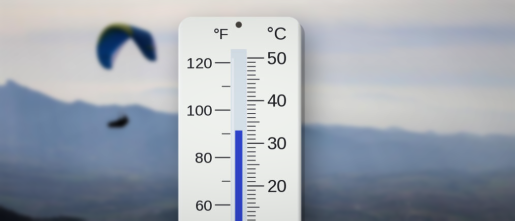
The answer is 33 °C
